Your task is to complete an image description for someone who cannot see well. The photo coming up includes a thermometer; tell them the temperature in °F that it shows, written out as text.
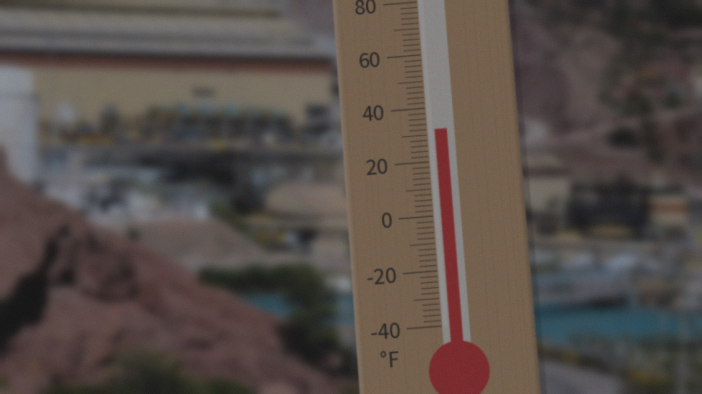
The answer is 32 °F
